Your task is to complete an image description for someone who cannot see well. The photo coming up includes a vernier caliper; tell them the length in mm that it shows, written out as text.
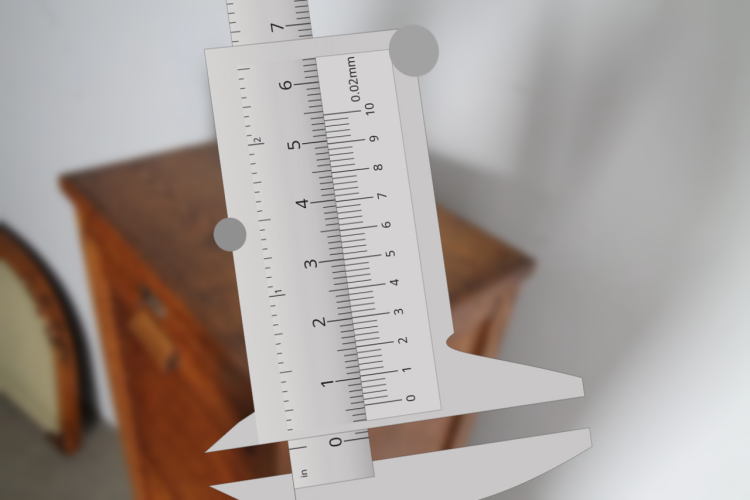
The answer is 5.4 mm
